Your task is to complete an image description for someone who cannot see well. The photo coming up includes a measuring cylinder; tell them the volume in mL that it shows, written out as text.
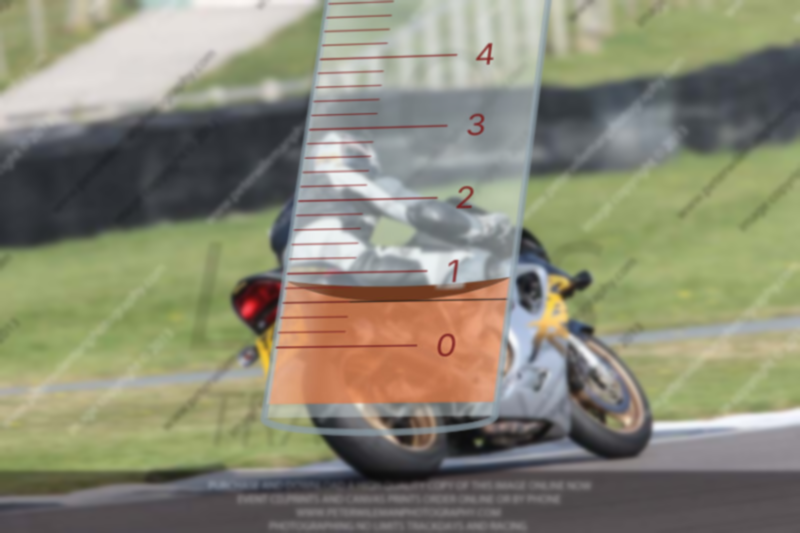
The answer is 0.6 mL
